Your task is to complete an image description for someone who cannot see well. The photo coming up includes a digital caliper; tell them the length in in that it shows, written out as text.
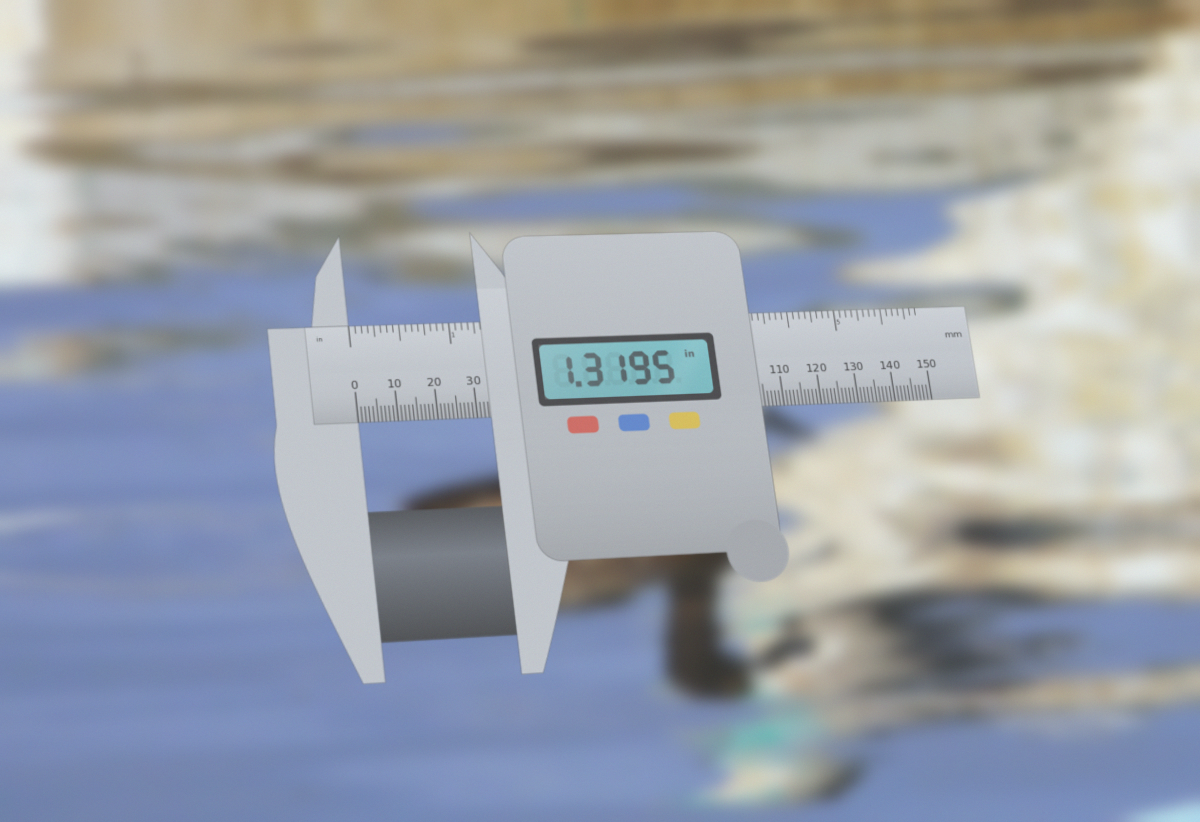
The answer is 1.3195 in
